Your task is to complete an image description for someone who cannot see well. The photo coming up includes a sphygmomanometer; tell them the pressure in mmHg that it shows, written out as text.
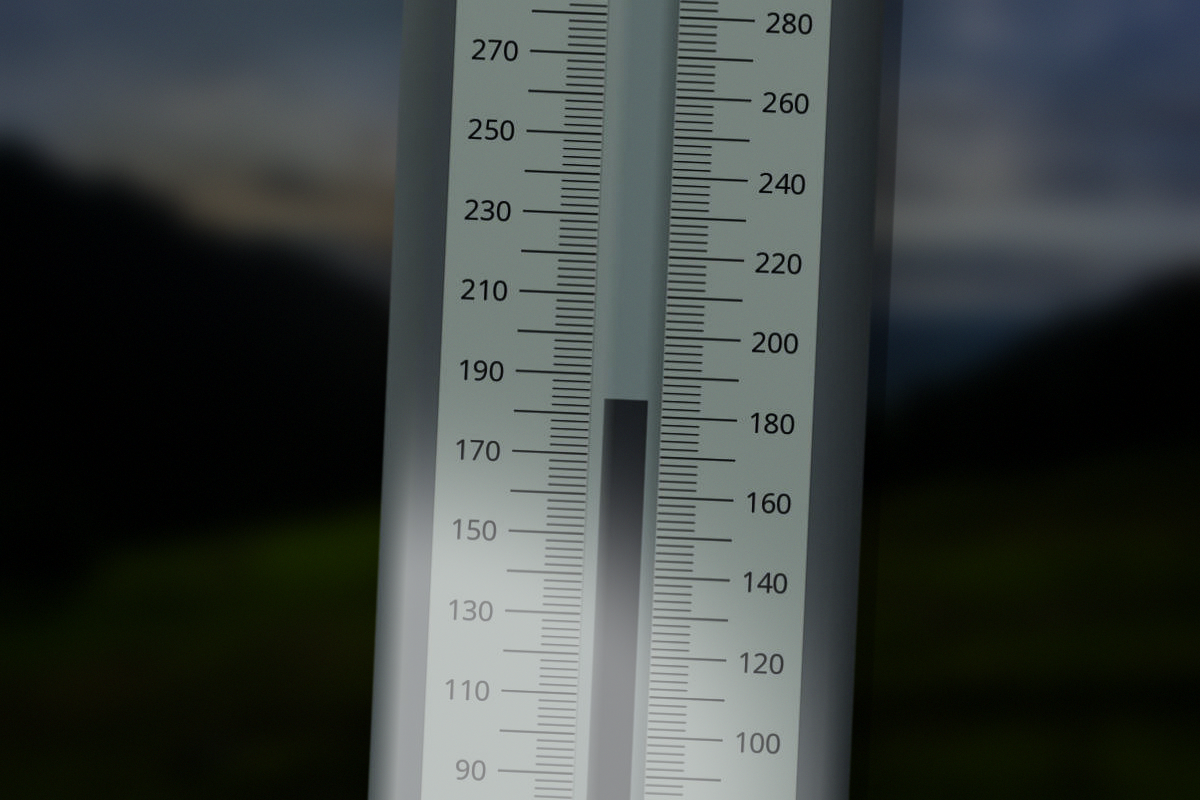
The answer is 184 mmHg
